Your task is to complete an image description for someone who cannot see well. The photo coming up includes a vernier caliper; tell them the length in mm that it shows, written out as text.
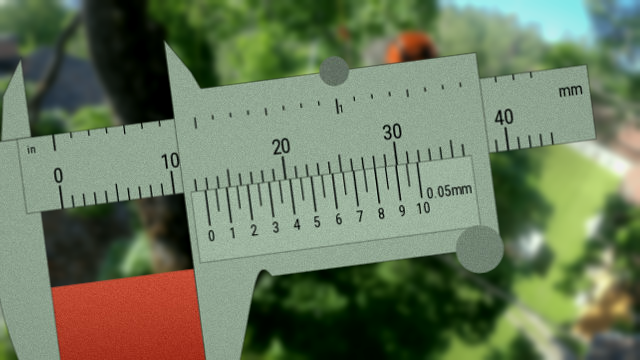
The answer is 12.8 mm
